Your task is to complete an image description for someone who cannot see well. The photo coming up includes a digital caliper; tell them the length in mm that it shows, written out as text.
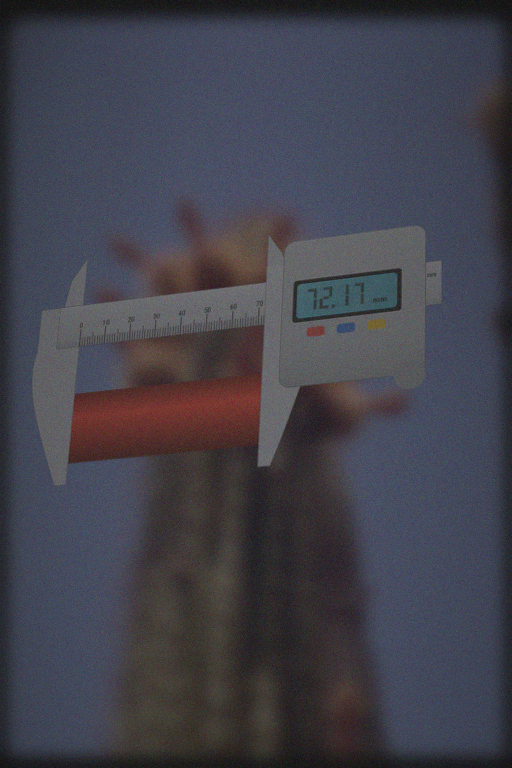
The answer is 72.17 mm
